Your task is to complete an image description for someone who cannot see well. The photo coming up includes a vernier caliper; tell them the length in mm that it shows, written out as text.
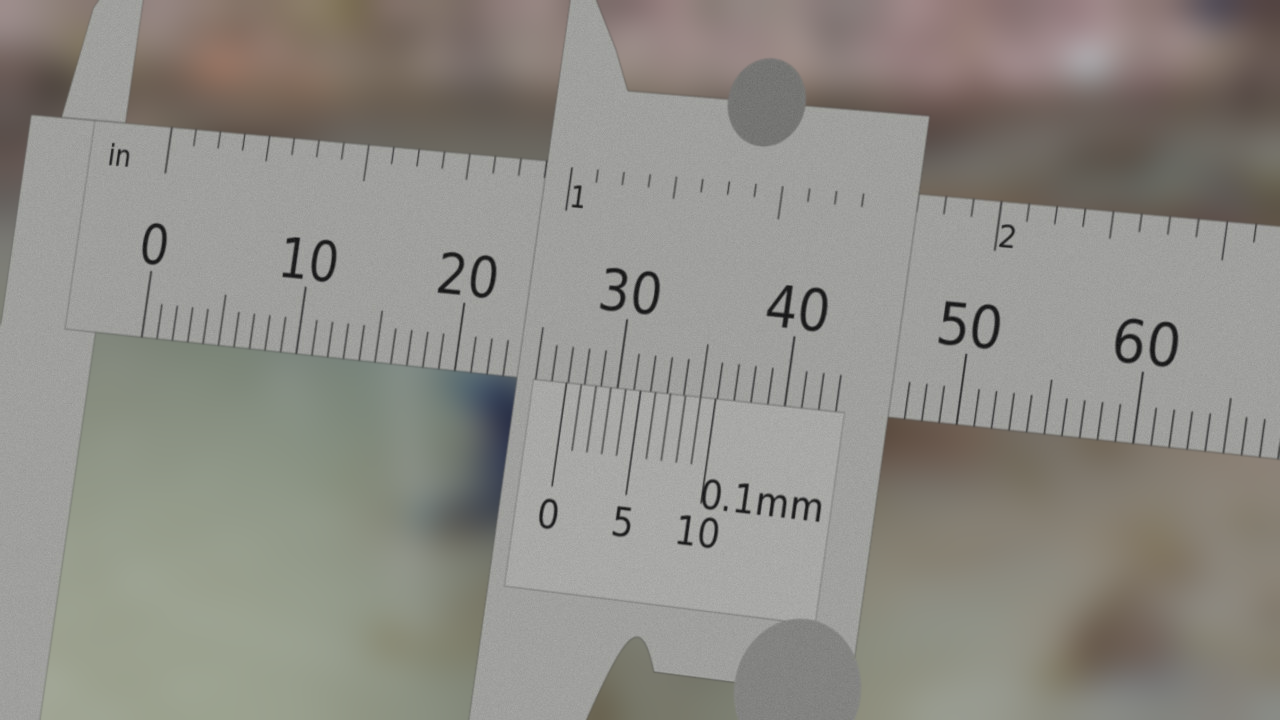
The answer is 26.9 mm
